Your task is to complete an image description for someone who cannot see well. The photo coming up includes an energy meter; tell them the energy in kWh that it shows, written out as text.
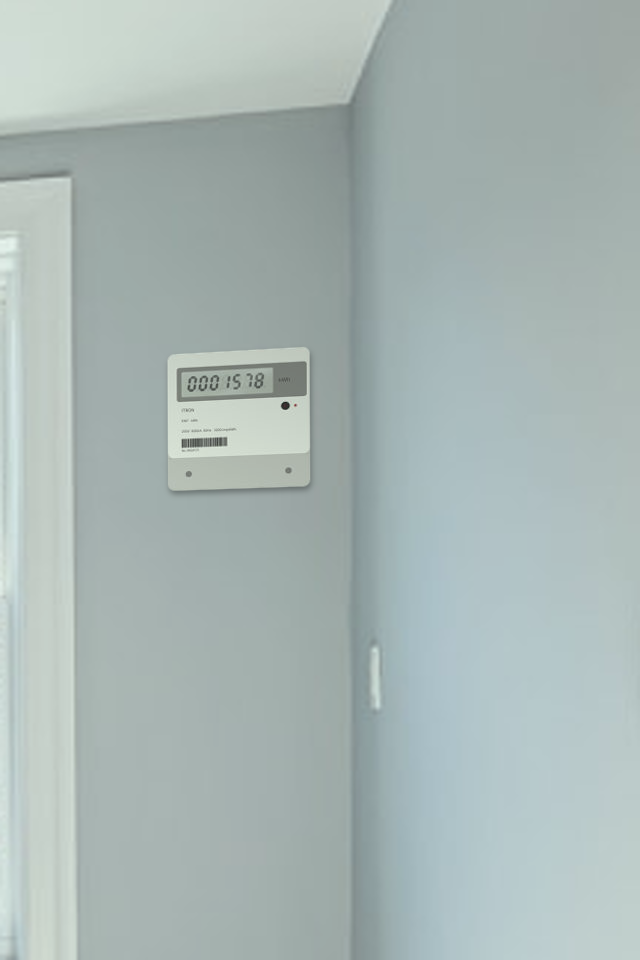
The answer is 1578 kWh
